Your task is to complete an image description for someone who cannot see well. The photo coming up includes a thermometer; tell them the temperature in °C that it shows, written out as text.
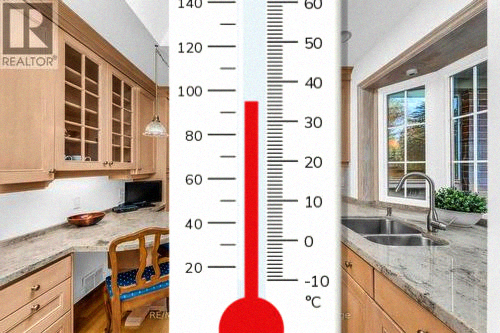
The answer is 35 °C
